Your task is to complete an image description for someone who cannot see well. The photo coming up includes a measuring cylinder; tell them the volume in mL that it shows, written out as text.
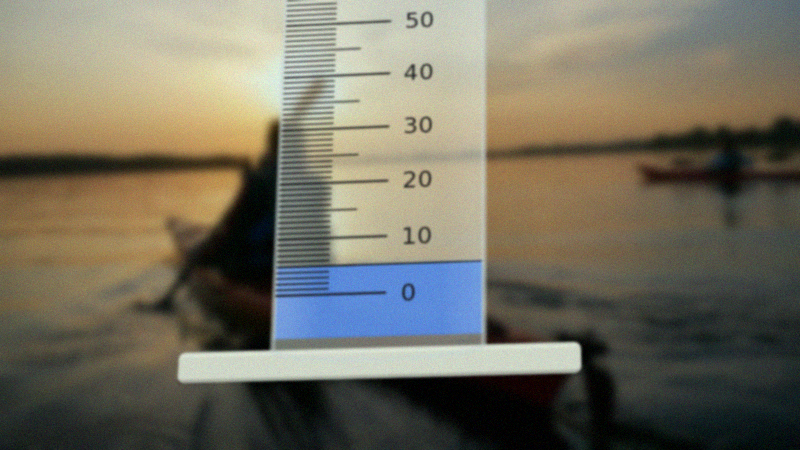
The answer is 5 mL
